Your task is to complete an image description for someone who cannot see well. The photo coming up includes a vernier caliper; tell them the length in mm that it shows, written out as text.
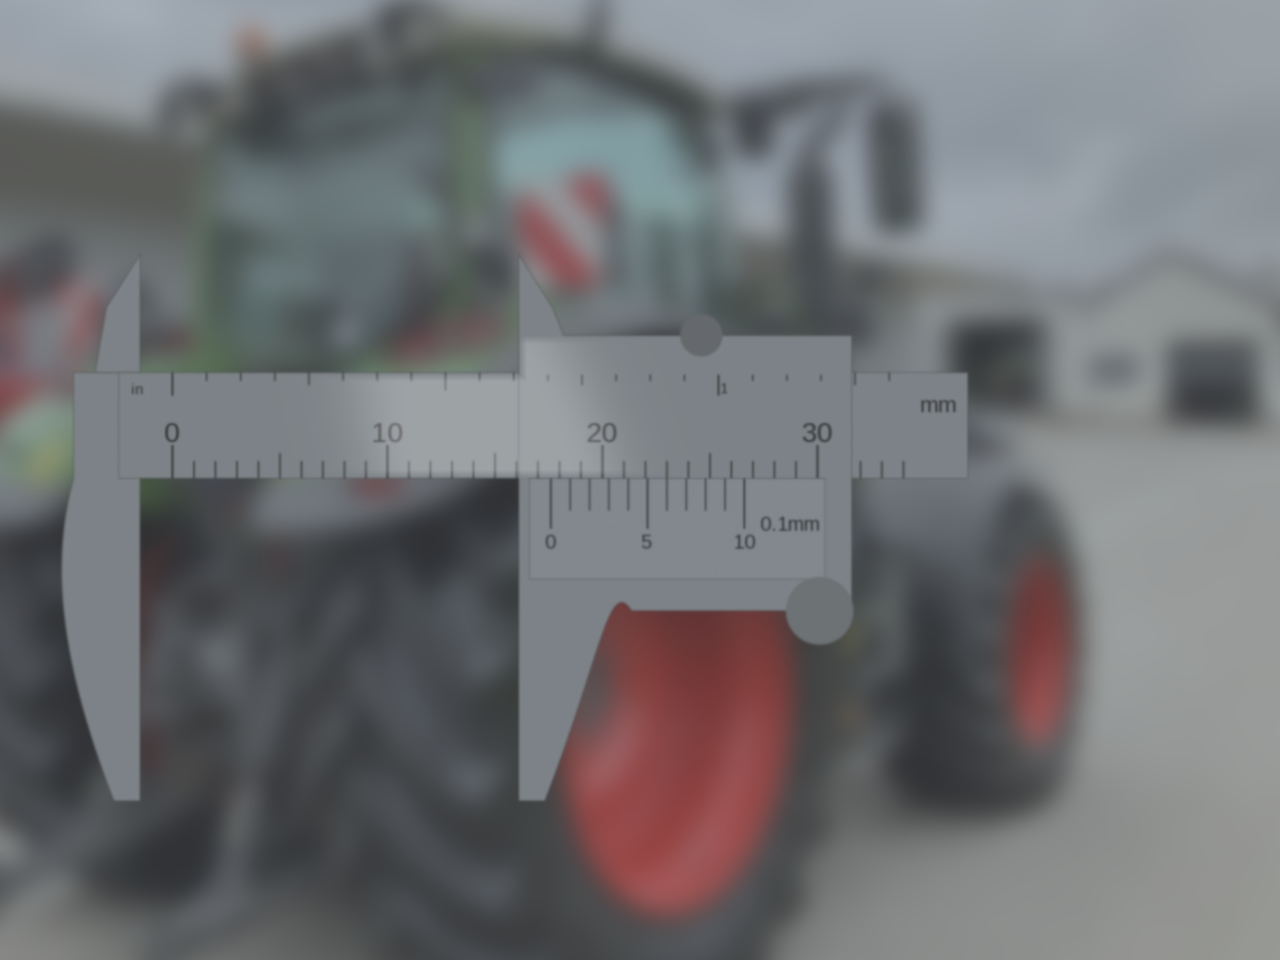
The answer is 17.6 mm
